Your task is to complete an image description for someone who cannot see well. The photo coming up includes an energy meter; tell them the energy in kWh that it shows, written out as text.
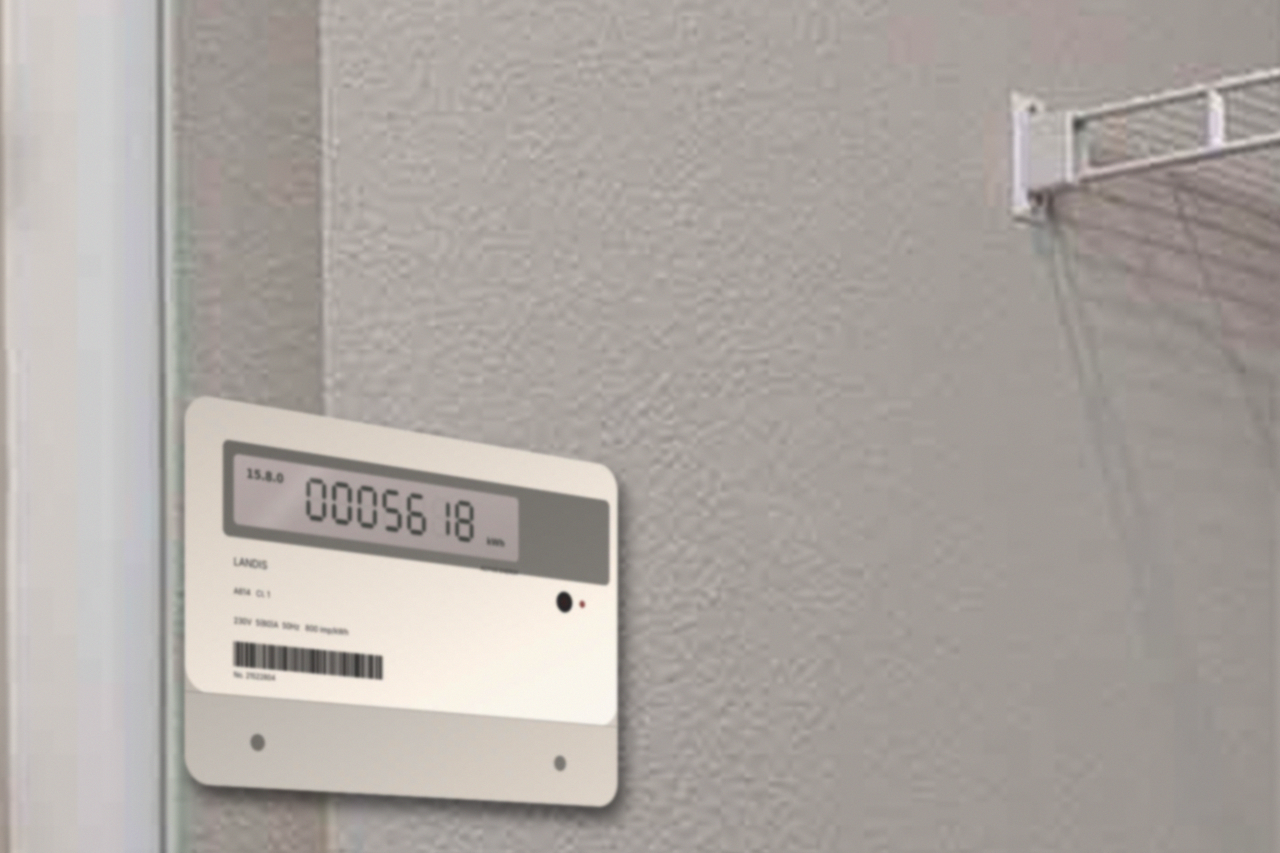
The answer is 5618 kWh
